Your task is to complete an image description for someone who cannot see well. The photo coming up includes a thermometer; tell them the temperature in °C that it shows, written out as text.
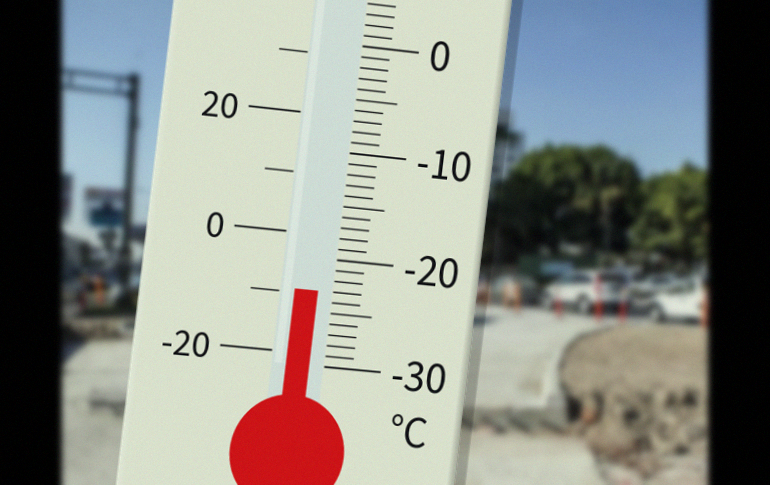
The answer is -23 °C
